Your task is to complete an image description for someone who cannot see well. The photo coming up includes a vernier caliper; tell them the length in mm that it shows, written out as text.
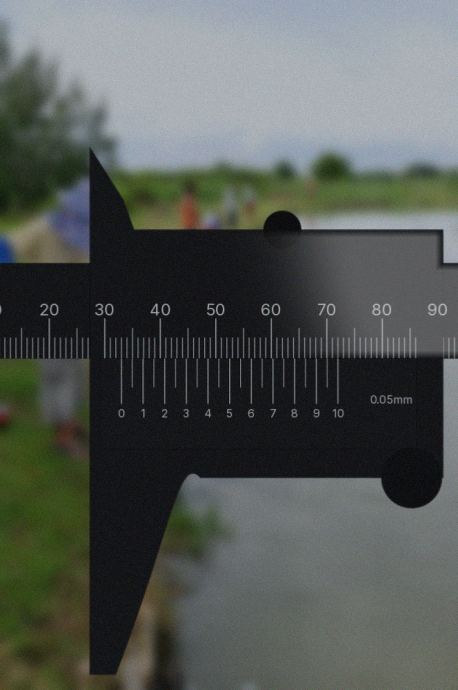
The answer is 33.0 mm
